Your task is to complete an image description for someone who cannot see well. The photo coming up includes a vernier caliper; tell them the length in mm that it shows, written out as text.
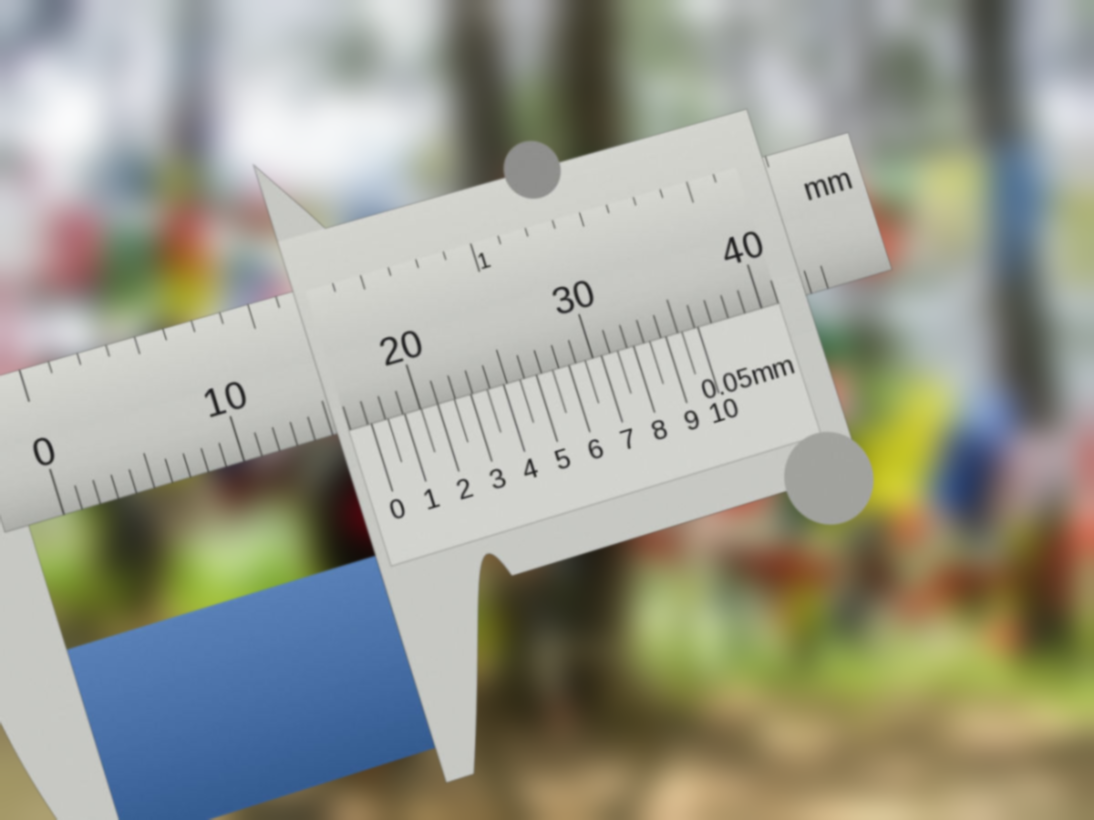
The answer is 17.2 mm
